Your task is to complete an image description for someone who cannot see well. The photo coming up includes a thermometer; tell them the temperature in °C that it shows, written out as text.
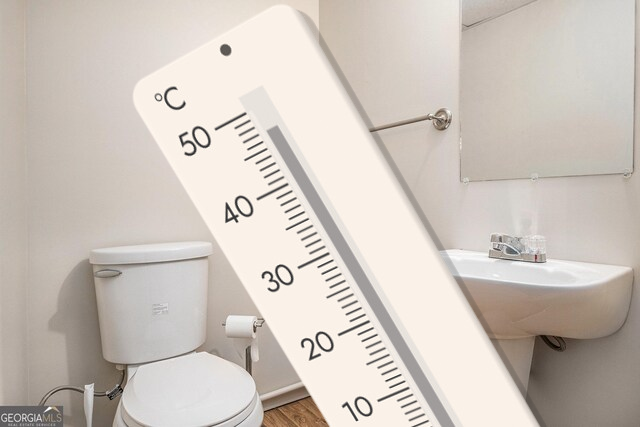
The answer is 47 °C
